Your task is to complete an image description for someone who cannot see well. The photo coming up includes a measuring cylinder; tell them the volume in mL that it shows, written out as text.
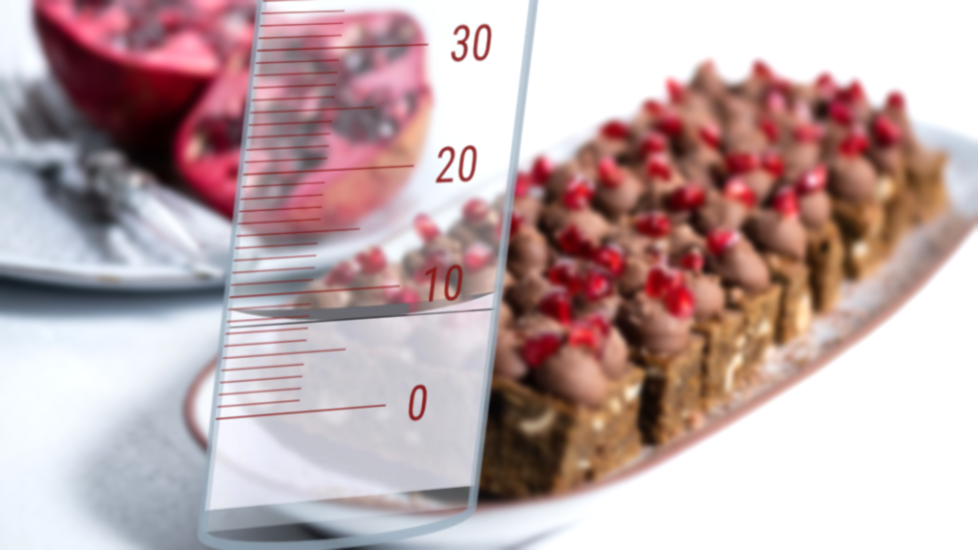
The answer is 7.5 mL
